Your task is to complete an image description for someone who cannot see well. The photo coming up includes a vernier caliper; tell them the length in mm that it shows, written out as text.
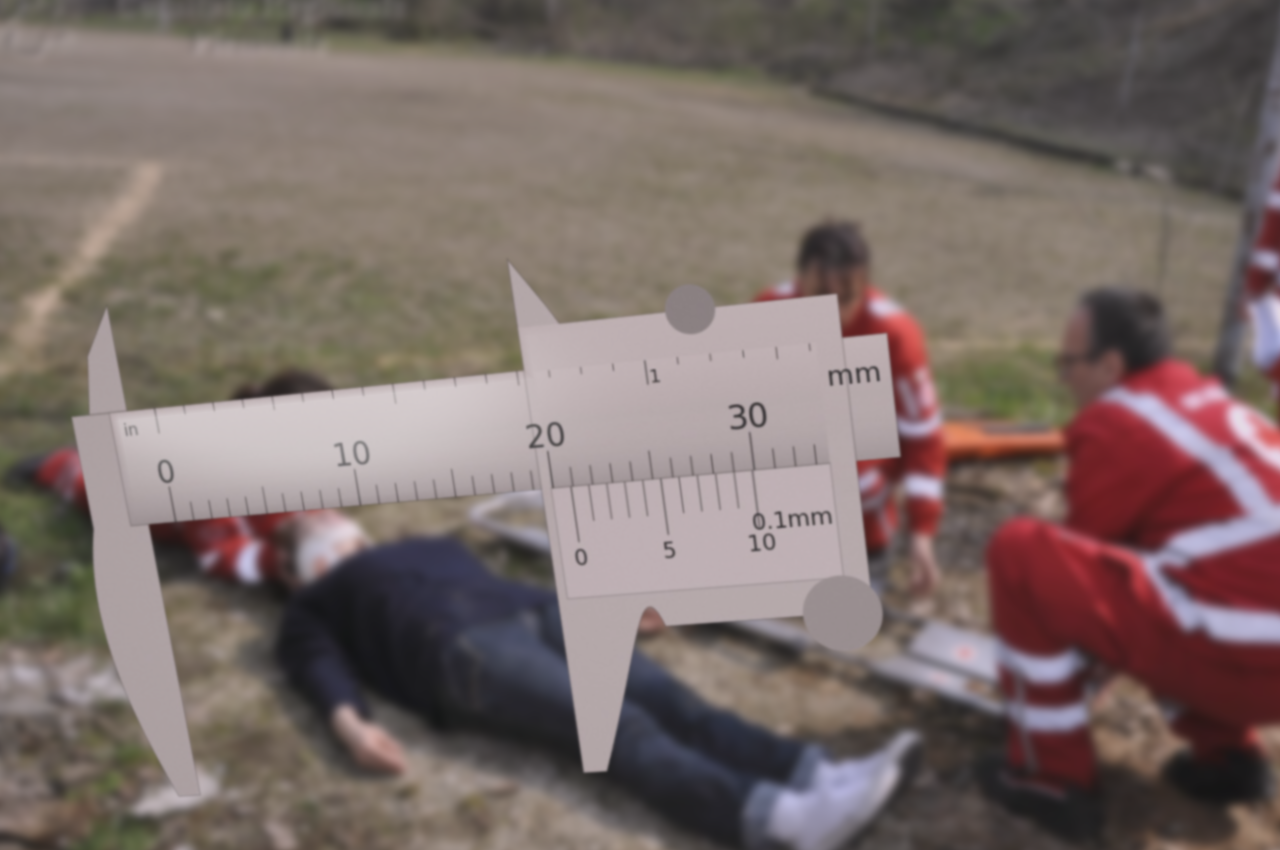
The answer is 20.9 mm
